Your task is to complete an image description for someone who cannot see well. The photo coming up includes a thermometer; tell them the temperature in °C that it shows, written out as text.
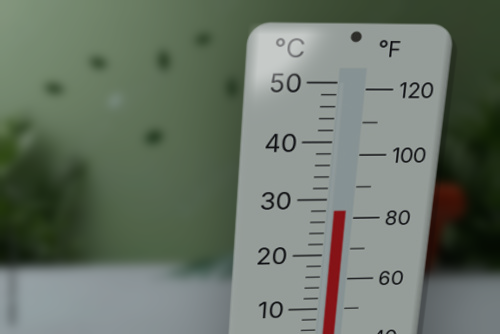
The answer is 28 °C
